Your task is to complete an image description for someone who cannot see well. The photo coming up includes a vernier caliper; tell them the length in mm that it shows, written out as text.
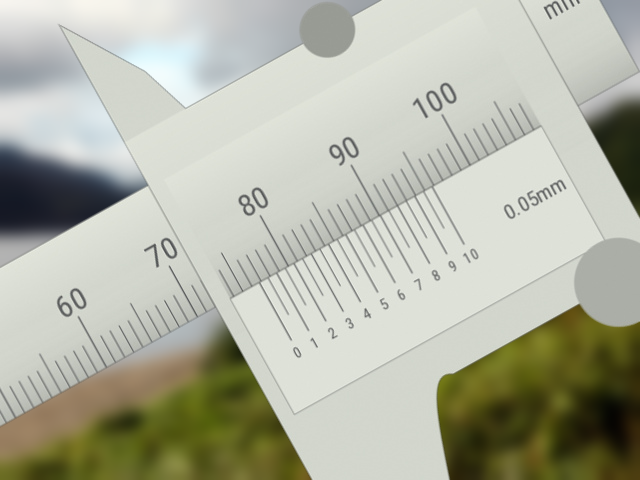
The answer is 76.8 mm
